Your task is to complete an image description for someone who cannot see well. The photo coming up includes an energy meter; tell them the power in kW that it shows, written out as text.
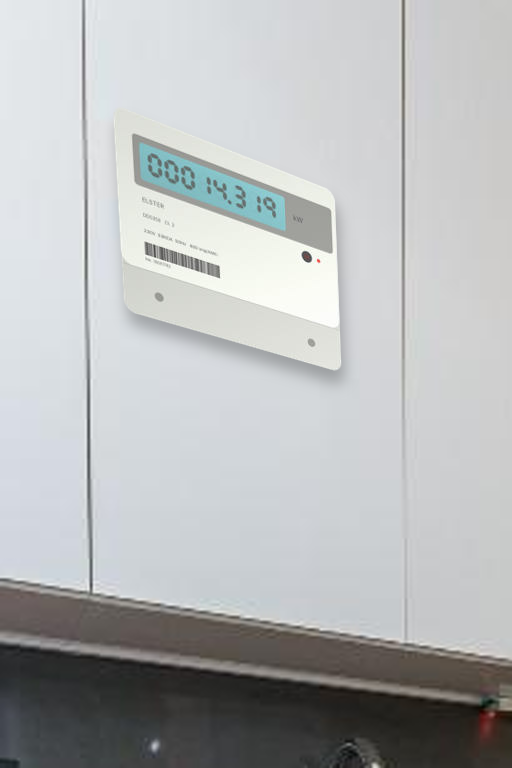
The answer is 14.319 kW
